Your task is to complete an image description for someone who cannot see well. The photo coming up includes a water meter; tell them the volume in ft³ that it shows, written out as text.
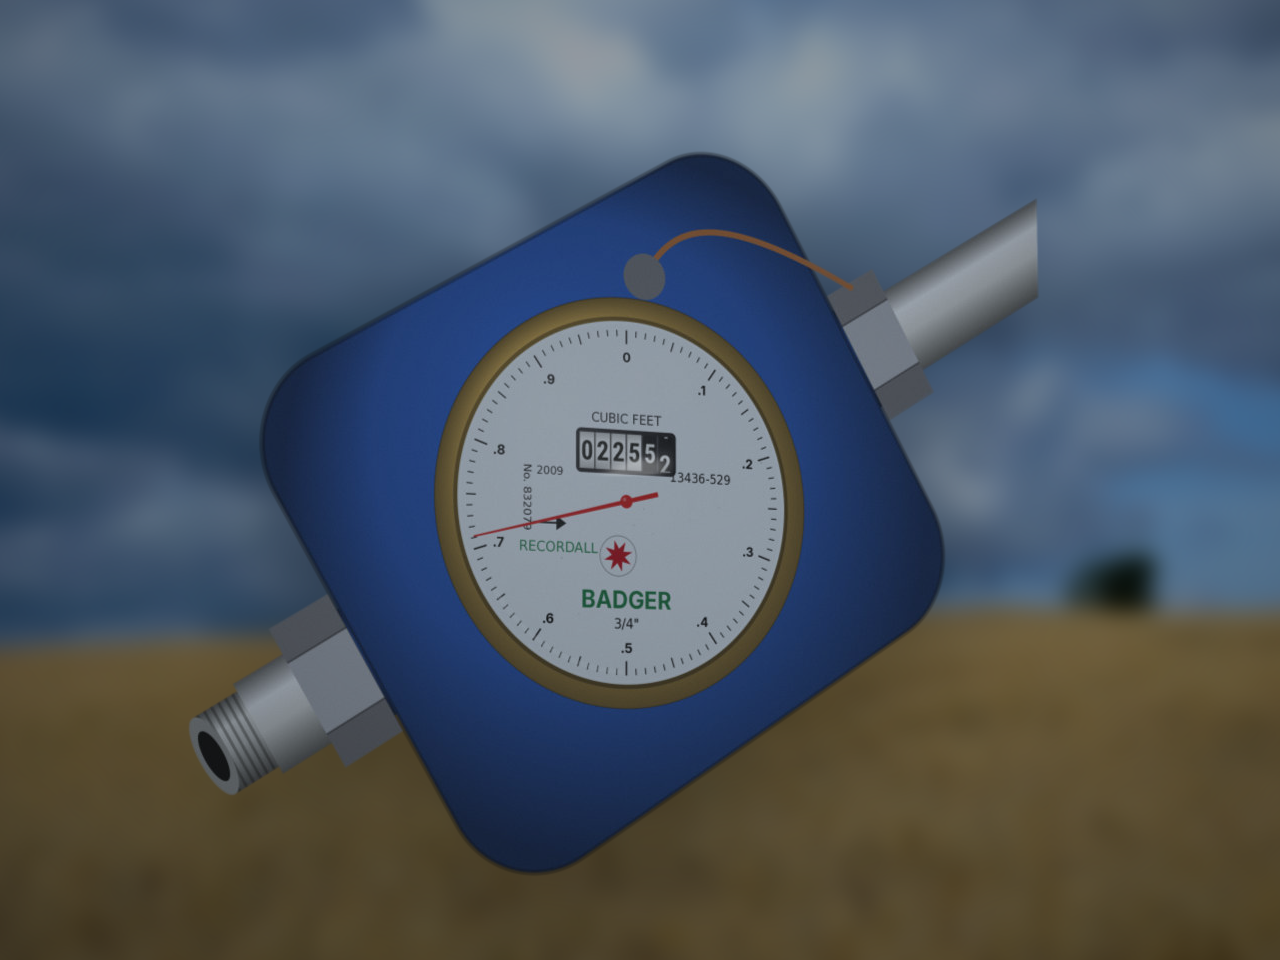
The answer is 22551.71 ft³
